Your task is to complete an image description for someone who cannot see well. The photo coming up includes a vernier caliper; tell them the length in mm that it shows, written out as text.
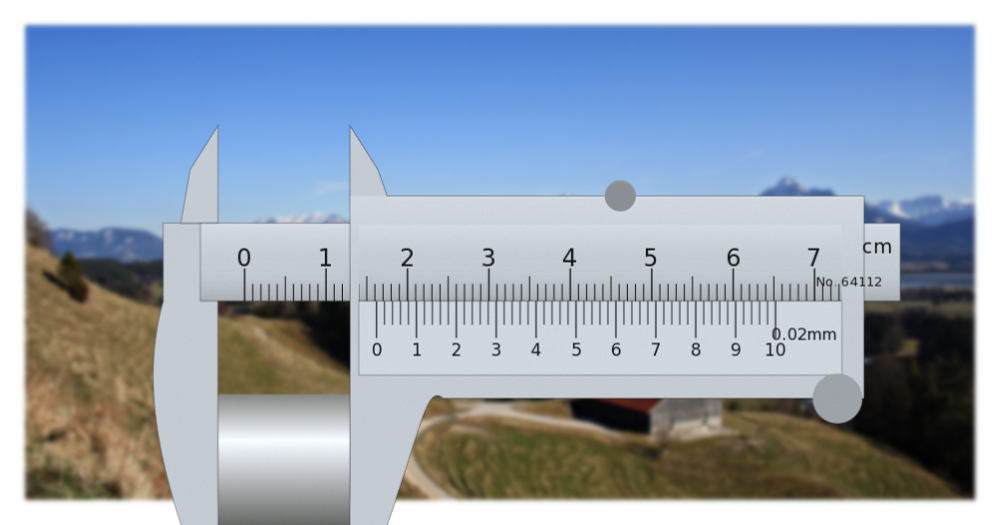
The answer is 16.2 mm
